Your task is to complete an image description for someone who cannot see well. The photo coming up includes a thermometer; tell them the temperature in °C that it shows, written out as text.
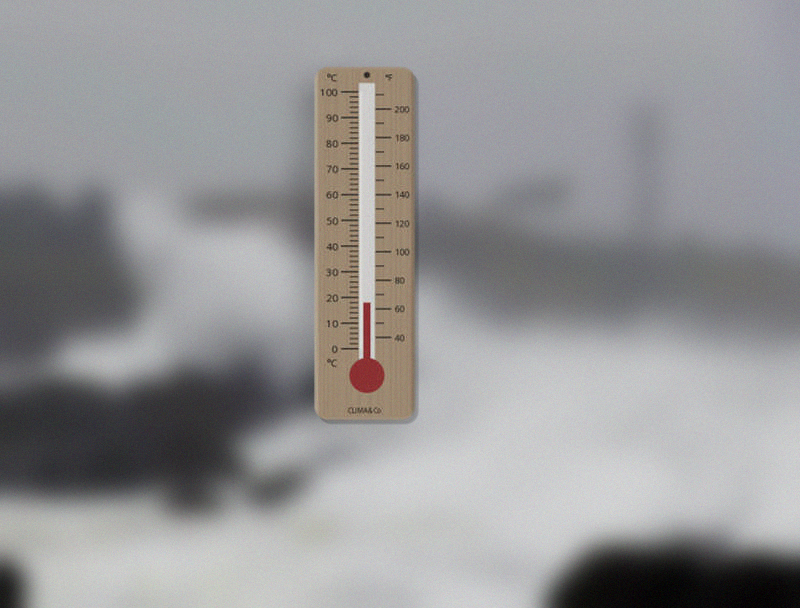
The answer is 18 °C
